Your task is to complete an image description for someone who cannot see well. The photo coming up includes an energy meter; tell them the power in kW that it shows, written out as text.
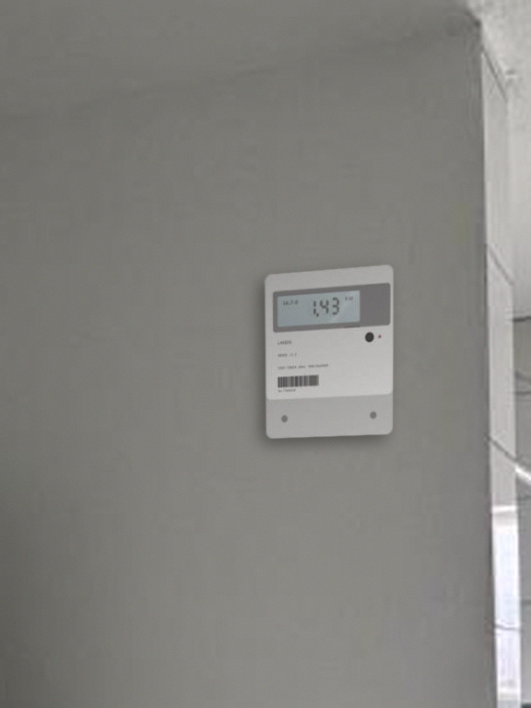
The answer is 1.43 kW
